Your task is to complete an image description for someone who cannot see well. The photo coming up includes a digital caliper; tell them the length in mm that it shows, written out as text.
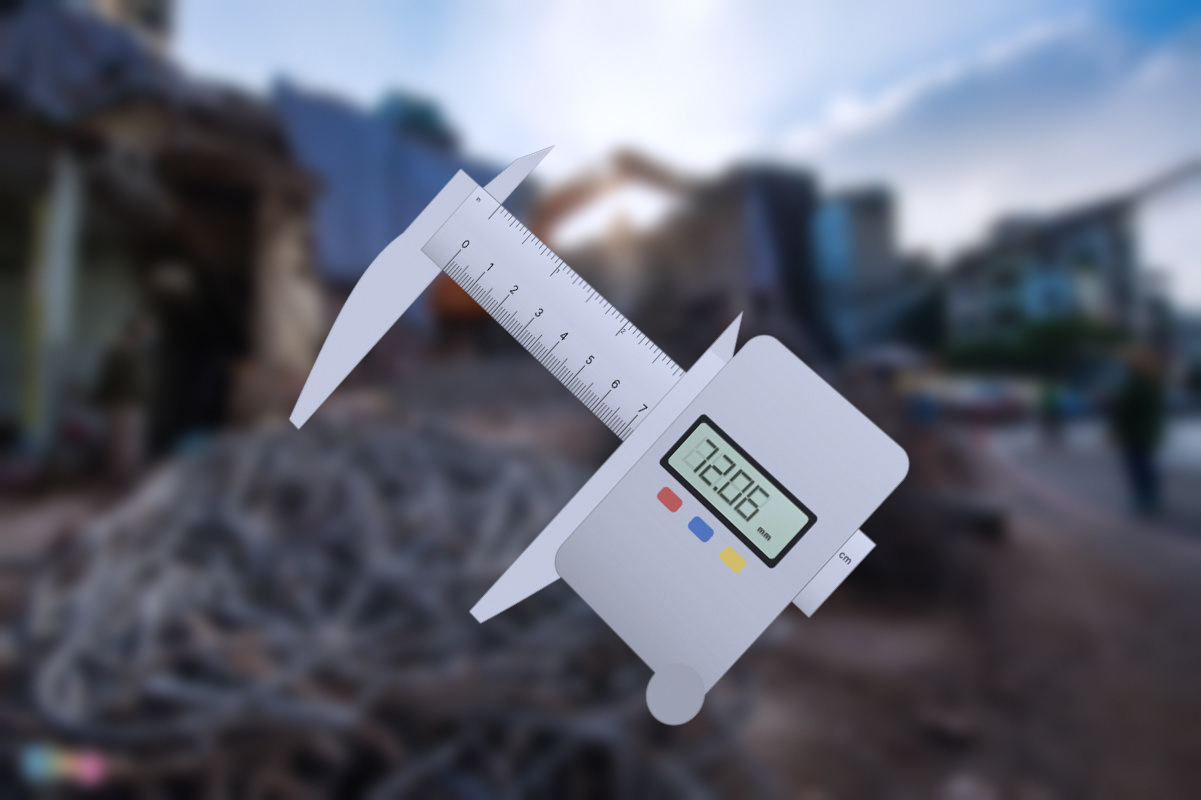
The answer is 72.06 mm
